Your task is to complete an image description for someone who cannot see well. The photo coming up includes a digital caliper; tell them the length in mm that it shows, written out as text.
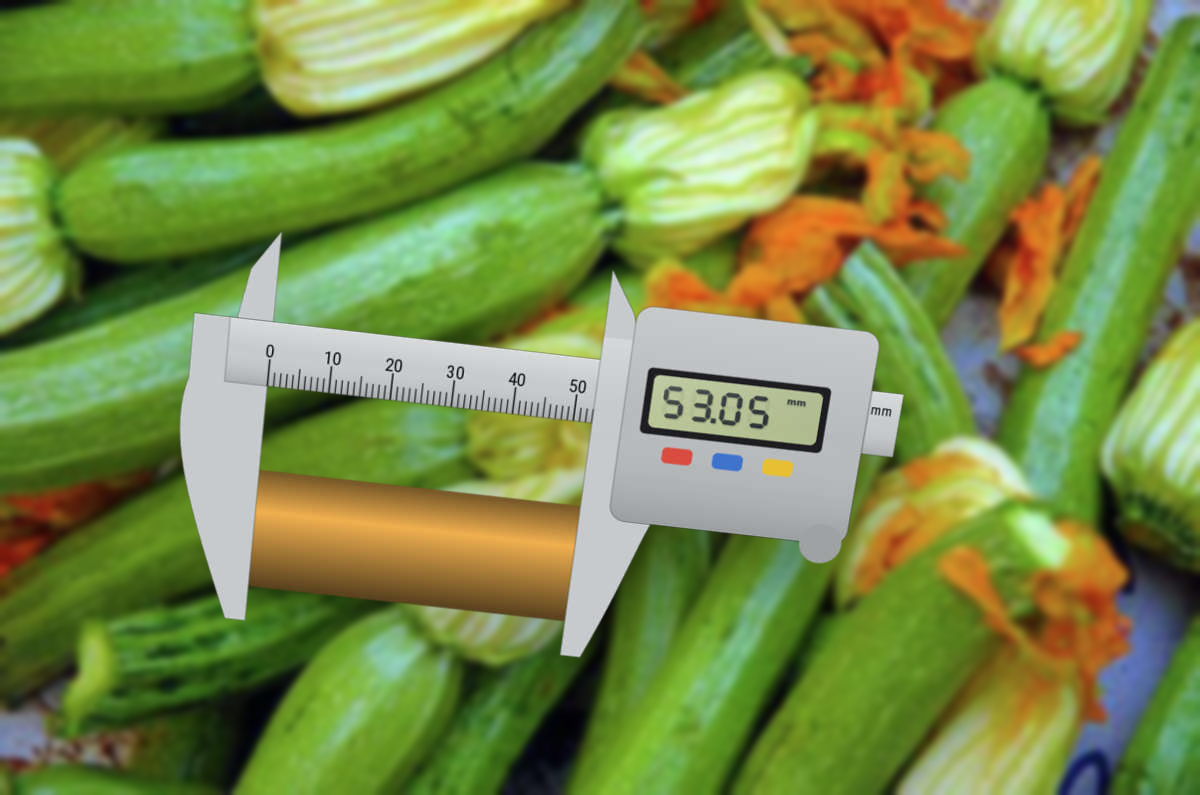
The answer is 53.05 mm
